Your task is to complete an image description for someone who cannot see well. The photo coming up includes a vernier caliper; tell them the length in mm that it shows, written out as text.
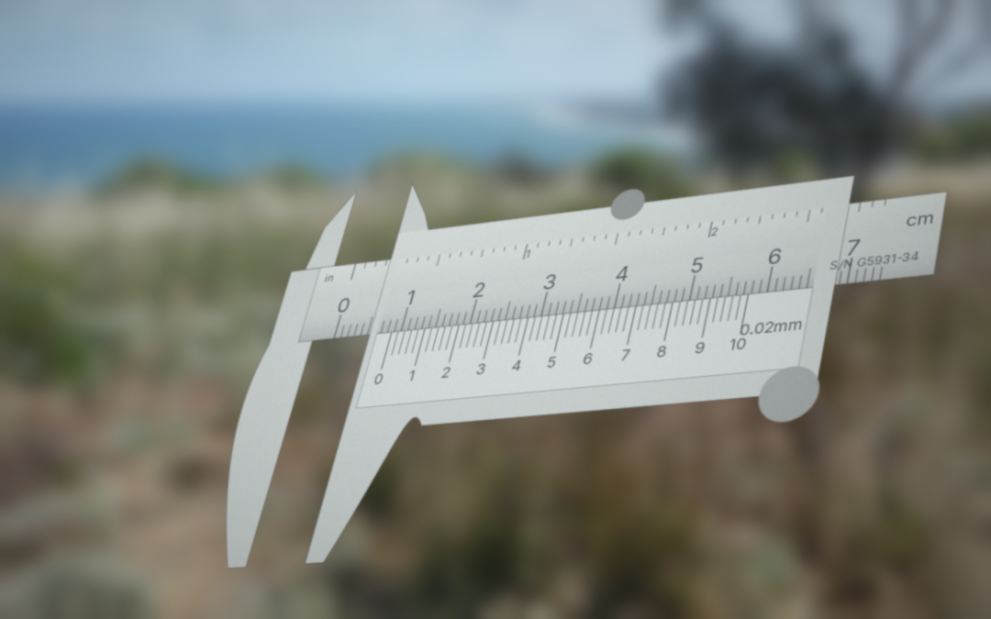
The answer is 8.6 mm
